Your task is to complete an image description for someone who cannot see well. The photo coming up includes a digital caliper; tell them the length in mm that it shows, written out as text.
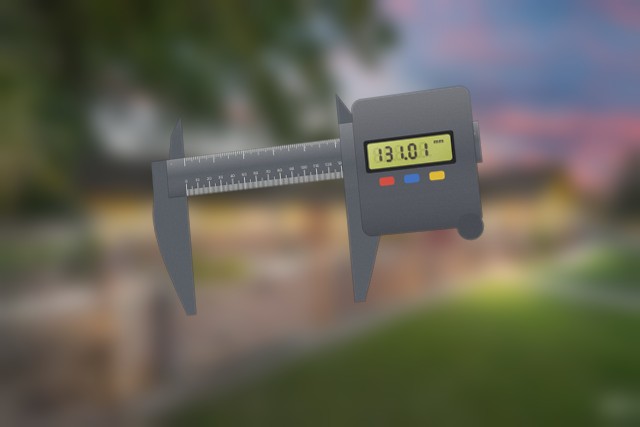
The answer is 131.01 mm
